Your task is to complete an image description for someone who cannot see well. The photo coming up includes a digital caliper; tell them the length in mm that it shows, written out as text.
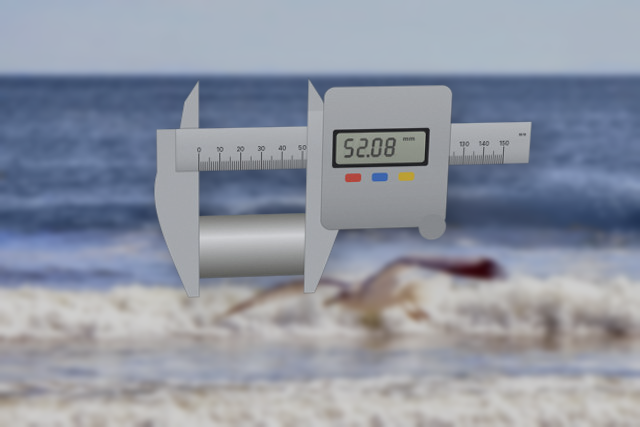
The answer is 52.08 mm
